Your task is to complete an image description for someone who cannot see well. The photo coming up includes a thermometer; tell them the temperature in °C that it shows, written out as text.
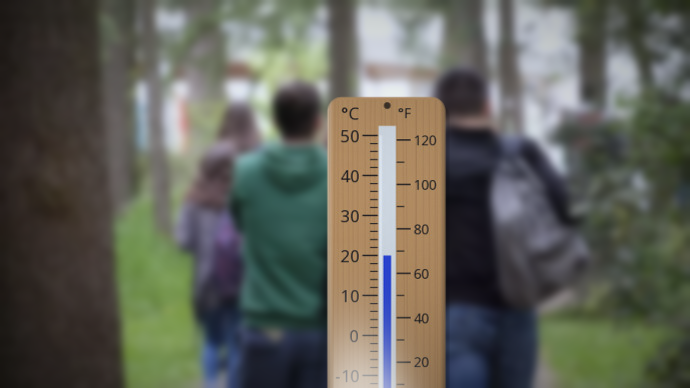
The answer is 20 °C
